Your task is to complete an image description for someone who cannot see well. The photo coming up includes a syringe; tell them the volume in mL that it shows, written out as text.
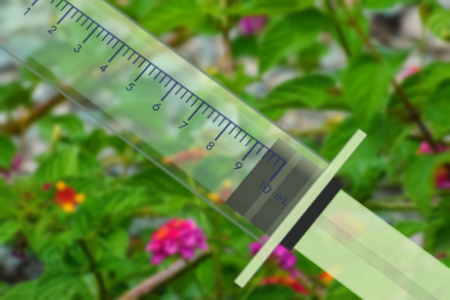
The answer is 9.4 mL
